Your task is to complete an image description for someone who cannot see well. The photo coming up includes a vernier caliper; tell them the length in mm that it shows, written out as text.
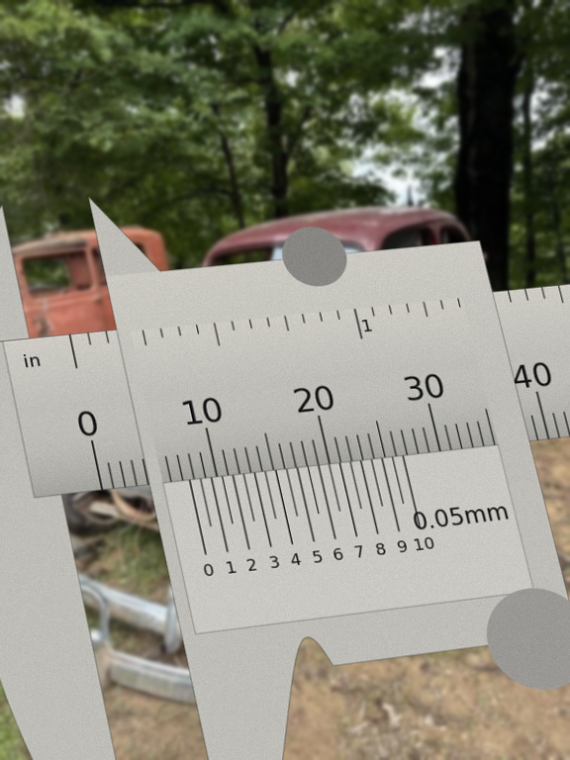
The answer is 7.6 mm
